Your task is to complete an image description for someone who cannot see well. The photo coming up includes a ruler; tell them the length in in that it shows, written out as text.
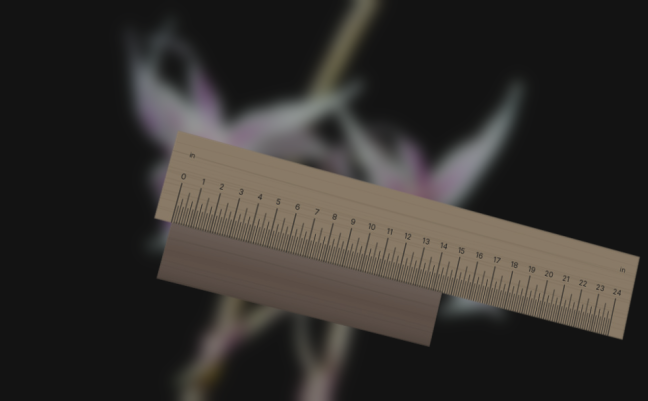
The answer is 14.5 in
